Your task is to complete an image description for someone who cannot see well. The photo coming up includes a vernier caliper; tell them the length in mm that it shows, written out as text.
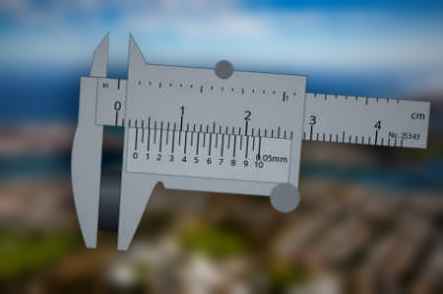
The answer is 3.2 mm
